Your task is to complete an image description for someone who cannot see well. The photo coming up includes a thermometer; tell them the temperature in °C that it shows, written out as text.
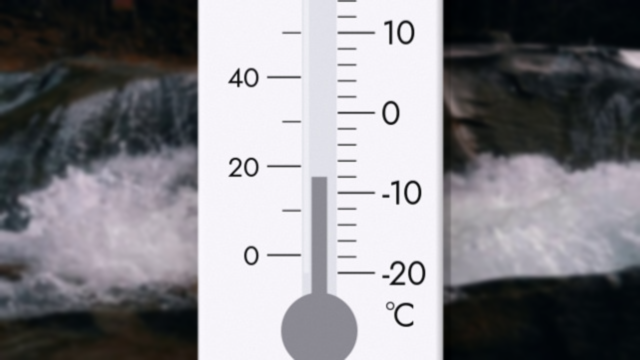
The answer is -8 °C
